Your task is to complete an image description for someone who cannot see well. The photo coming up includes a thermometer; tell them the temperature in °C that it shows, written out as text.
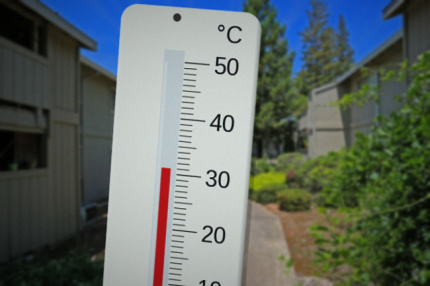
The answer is 31 °C
